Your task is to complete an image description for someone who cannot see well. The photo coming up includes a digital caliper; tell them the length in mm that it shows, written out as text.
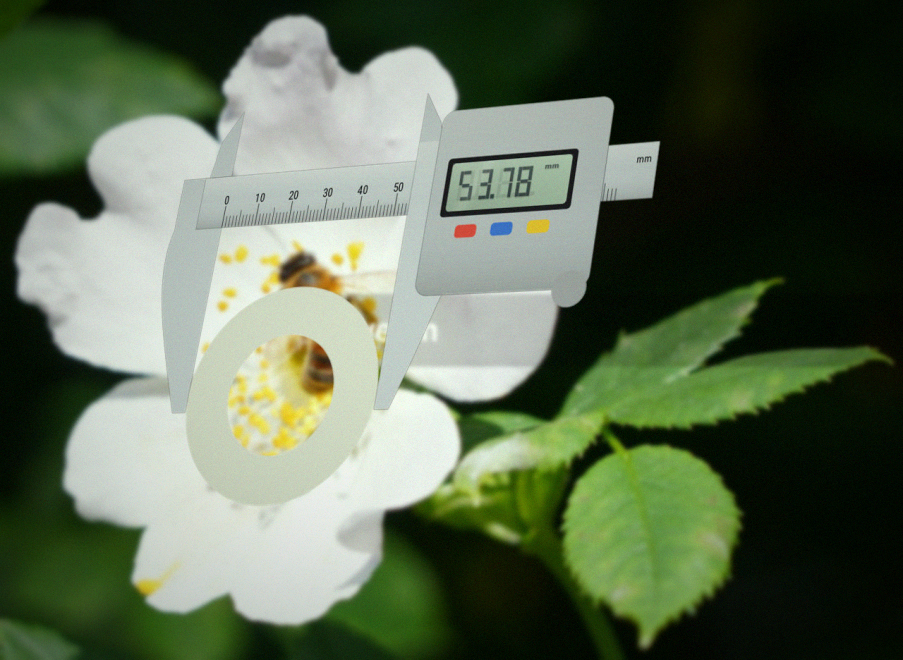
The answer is 53.78 mm
